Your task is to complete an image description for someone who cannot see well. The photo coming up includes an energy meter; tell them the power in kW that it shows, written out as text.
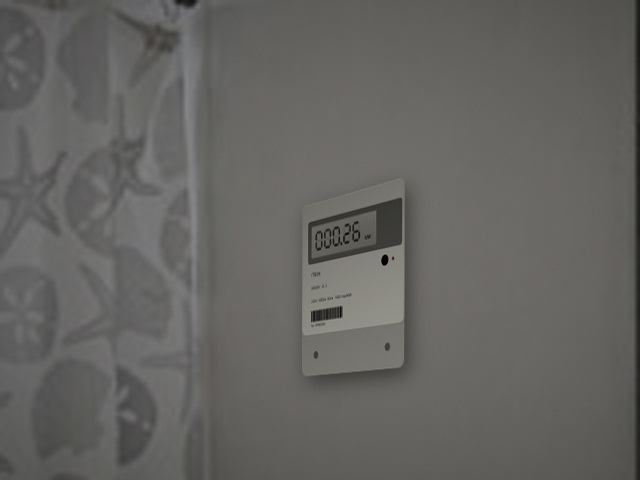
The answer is 0.26 kW
